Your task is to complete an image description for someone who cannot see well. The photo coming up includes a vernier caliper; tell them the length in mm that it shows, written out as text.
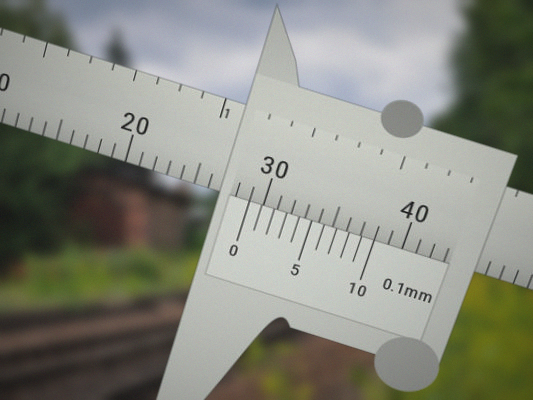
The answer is 29.0 mm
